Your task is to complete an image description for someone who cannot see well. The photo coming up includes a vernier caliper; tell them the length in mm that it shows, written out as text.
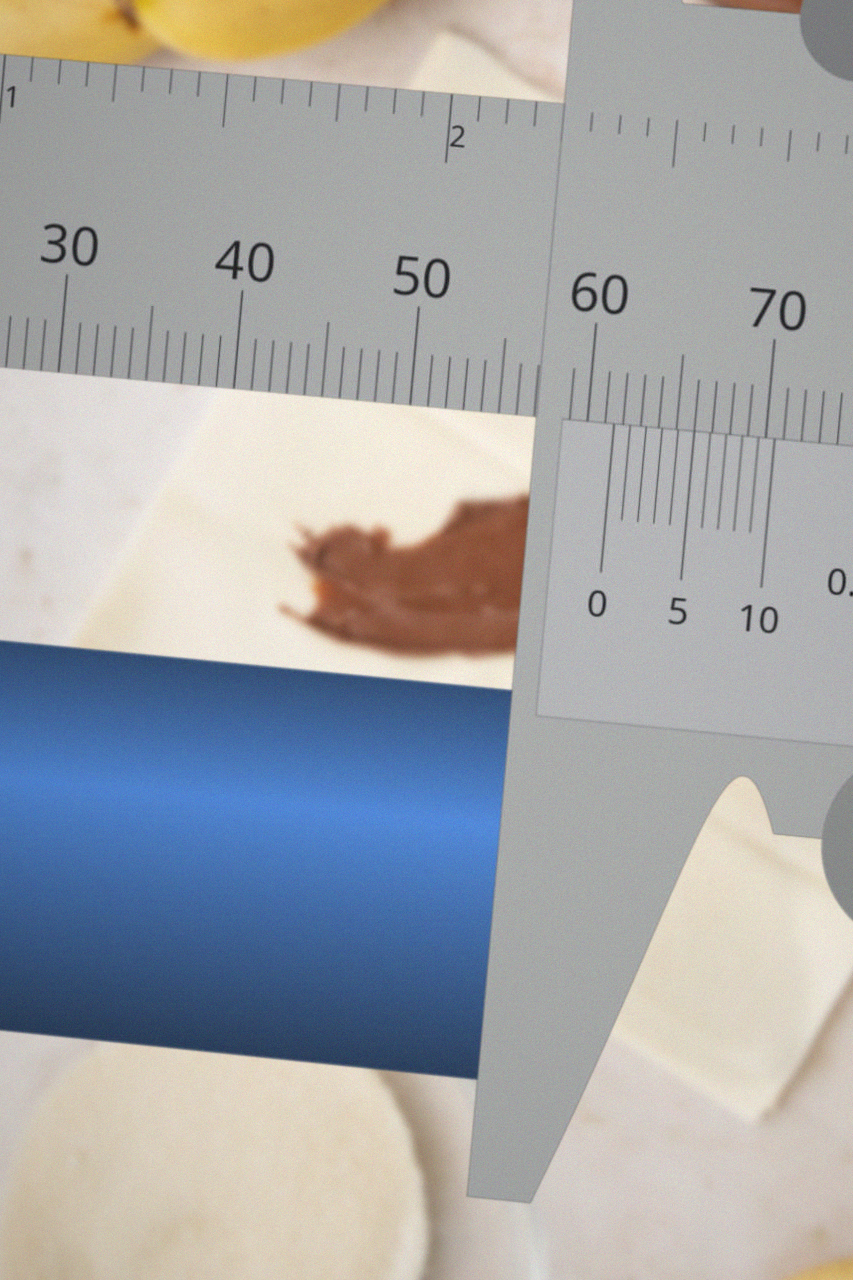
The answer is 61.5 mm
